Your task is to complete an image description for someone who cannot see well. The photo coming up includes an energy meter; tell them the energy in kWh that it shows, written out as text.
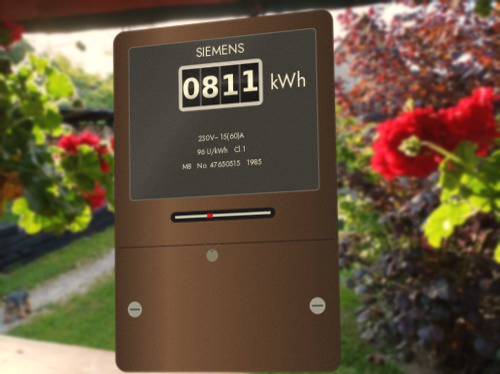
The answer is 811 kWh
